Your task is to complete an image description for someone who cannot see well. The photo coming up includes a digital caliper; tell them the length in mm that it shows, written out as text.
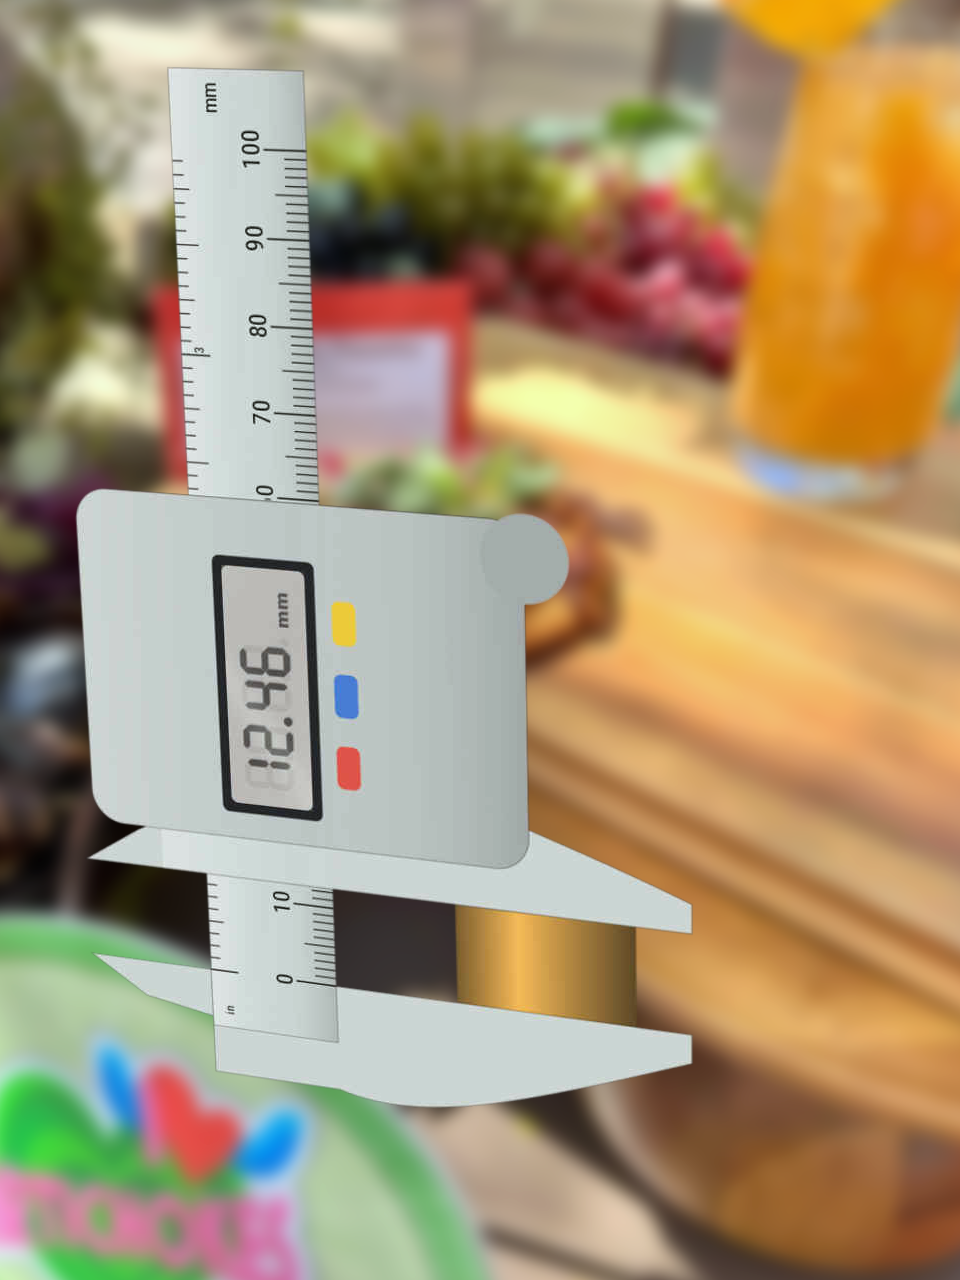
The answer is 12.46 mm
